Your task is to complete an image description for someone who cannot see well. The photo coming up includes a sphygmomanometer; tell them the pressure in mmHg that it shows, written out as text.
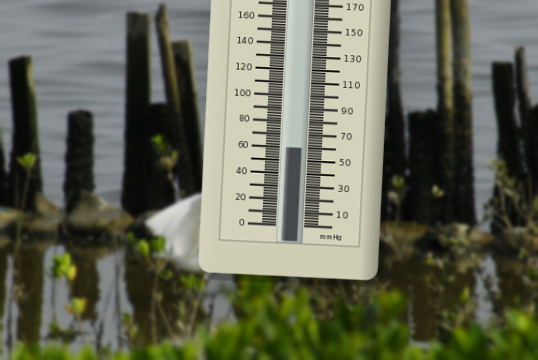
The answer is 60 mmHg
